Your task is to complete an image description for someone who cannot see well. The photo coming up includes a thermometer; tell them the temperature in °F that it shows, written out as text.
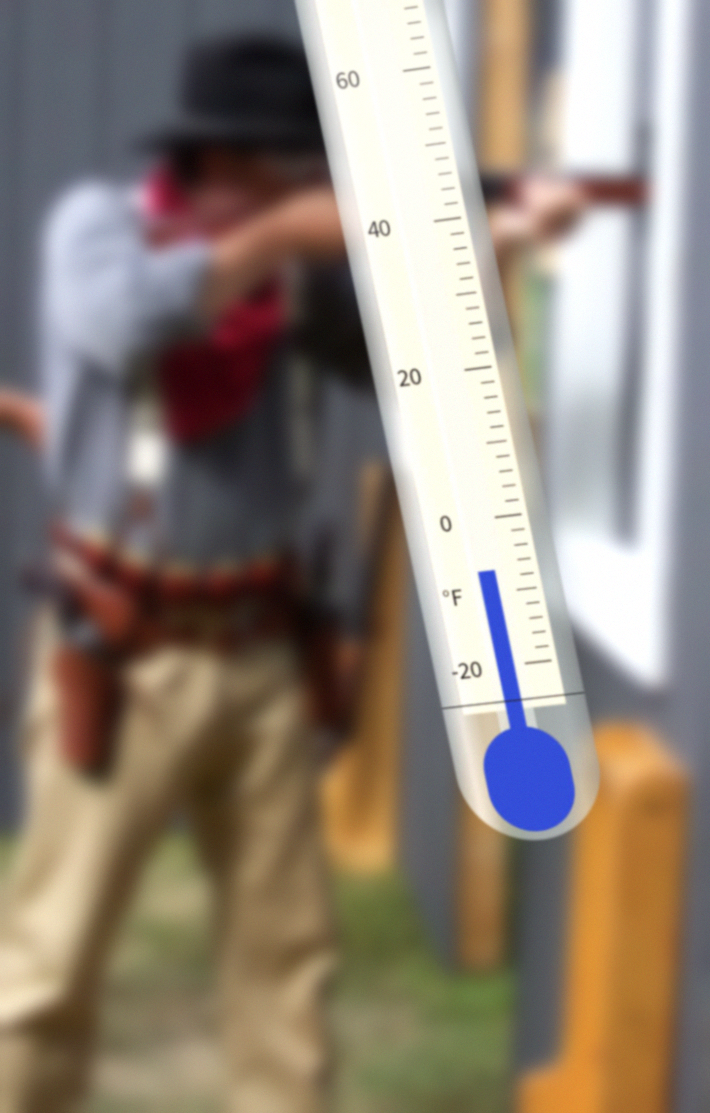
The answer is -7 °F
